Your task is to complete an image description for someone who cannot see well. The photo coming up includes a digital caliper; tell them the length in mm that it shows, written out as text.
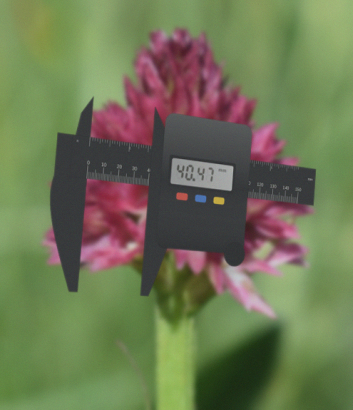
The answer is 40.47 mm
